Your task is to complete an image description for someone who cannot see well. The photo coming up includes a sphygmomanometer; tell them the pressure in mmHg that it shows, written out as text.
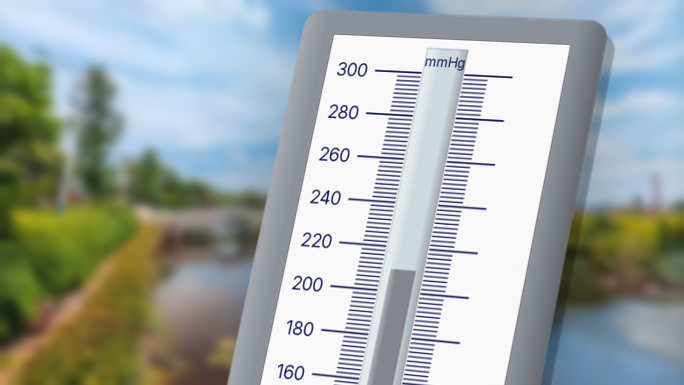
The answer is 210 mmHg
